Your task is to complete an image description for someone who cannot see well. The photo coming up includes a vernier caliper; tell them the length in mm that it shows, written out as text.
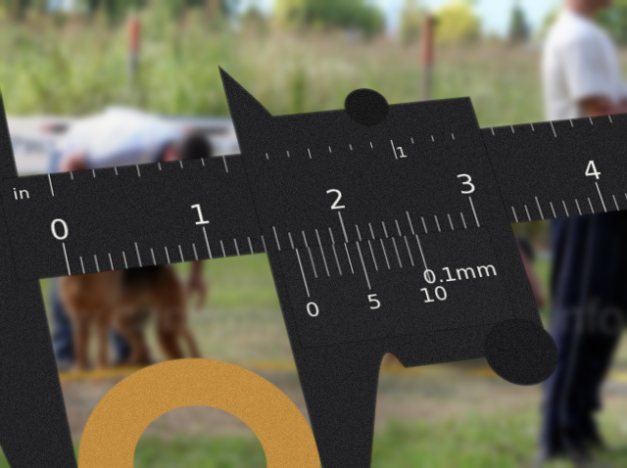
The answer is 16.2 mm
